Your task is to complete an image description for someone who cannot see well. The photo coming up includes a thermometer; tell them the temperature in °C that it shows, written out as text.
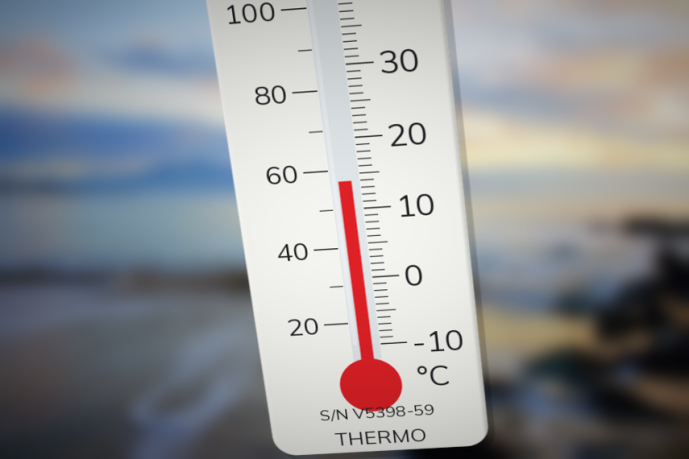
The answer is 14 °C
